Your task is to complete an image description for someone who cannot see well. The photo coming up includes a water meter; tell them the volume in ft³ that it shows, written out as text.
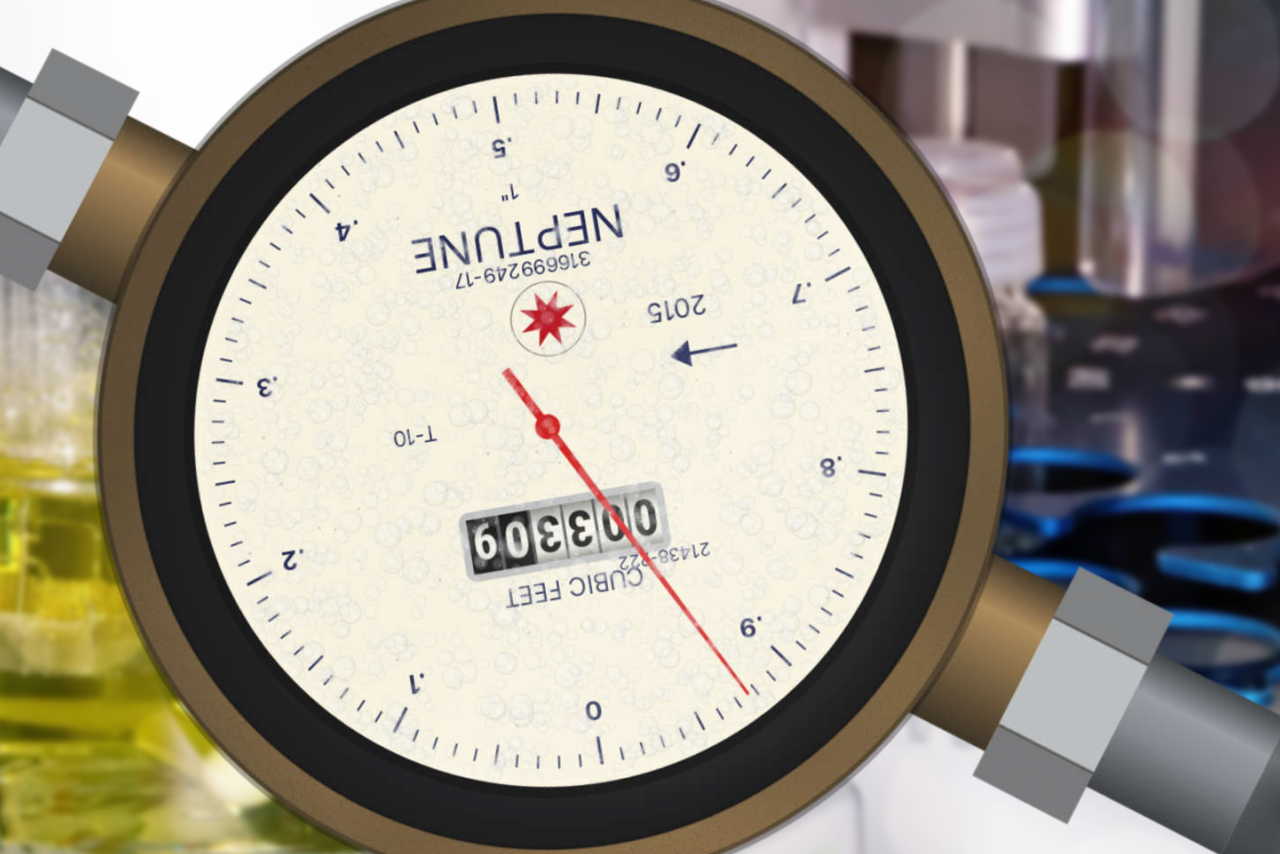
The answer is 3308.92 ft³
